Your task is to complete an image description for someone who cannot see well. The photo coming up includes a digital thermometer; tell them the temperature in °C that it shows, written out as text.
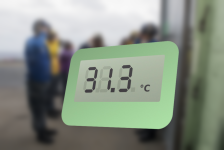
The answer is 31.3 °C
